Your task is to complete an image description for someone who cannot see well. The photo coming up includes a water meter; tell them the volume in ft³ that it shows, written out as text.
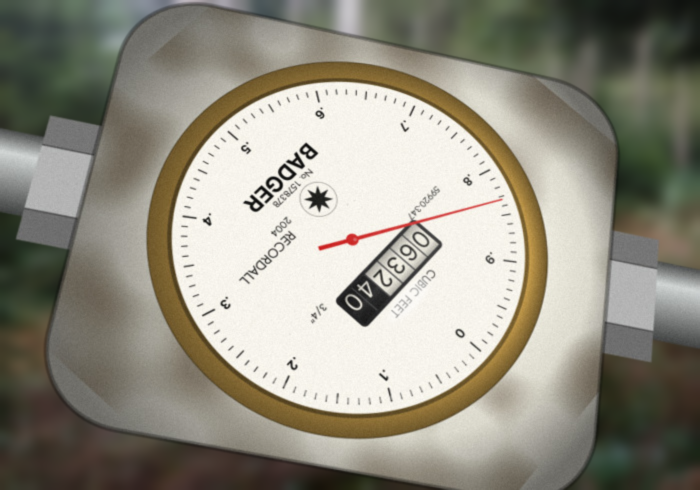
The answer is 63239.83 ft³
